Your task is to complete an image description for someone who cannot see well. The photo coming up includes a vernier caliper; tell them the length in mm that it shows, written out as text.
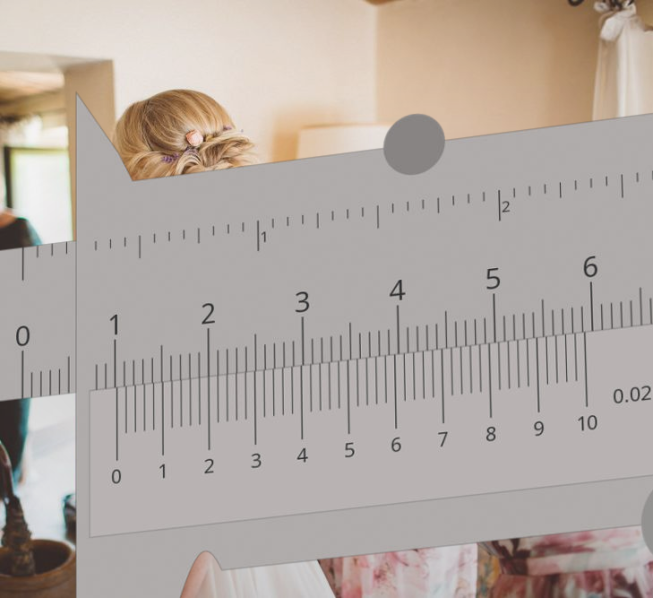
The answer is 10.2 mm
